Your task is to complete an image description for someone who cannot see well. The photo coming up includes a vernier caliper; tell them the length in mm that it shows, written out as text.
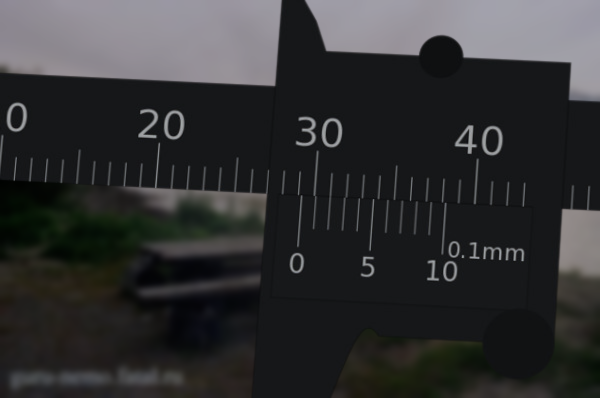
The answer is 29.2 mm
